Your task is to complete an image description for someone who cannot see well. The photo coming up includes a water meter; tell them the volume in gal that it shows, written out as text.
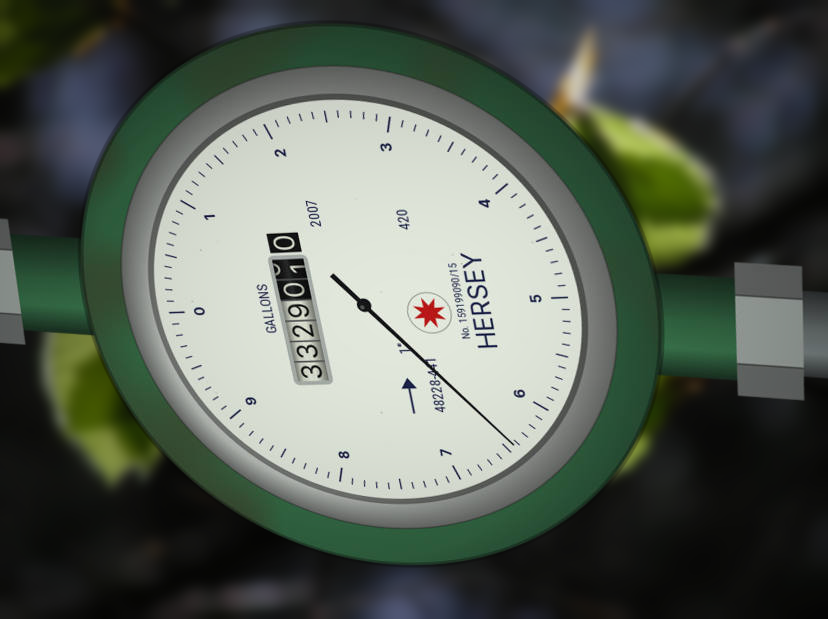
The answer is 3329006.4 gal
